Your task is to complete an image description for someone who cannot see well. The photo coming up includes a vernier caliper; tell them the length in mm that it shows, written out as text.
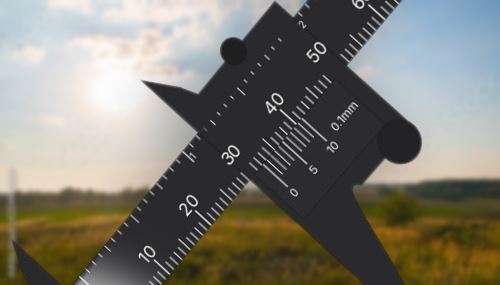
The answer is 32.2 mm
